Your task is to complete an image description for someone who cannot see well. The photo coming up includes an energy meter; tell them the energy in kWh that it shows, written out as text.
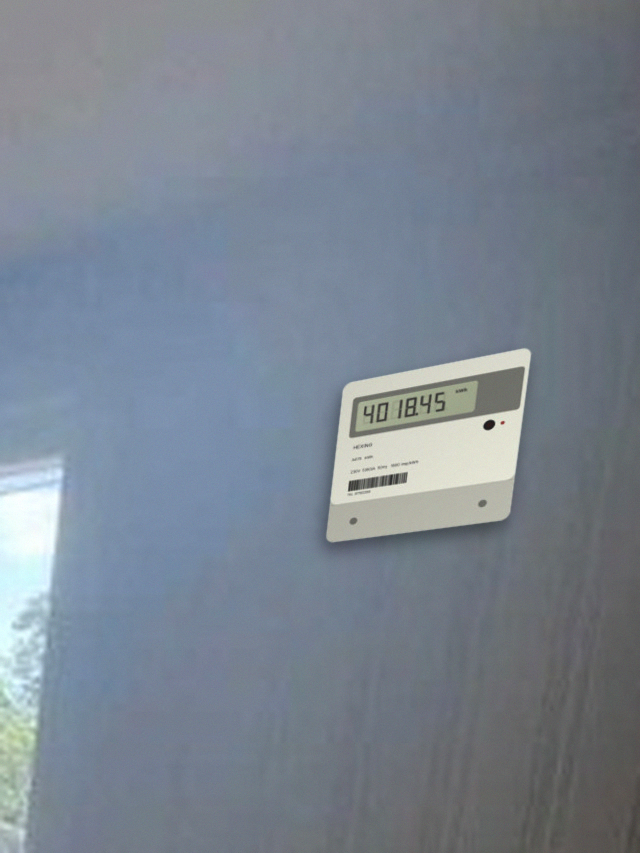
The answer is 4018.45 kWh
